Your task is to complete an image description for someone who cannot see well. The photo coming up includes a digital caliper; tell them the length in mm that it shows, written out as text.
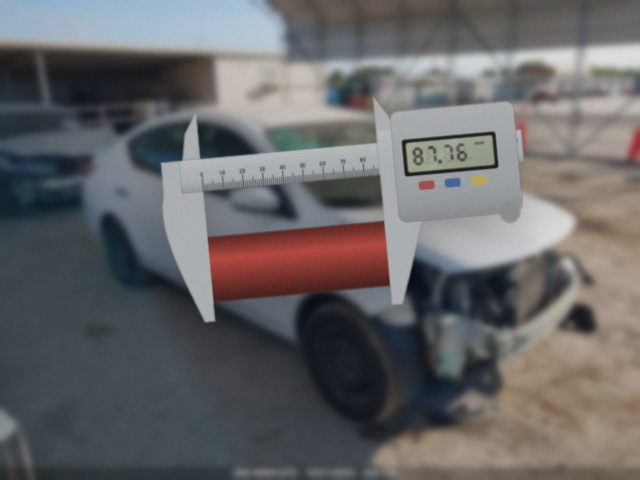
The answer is 87.76 mm
